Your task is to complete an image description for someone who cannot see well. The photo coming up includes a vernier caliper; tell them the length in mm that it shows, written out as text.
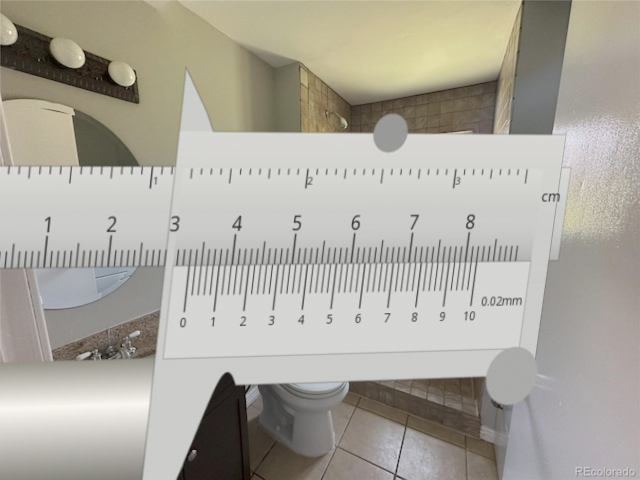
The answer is 33.0 mm
